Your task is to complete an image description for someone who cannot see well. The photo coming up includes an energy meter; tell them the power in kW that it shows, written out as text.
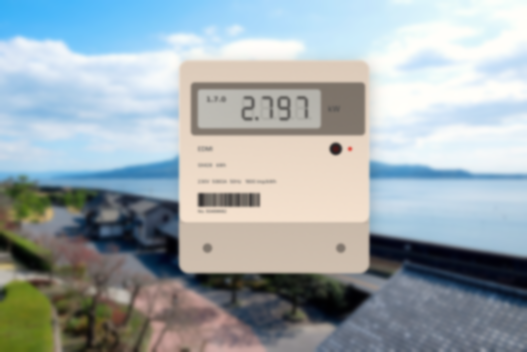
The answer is 2.797 kW
